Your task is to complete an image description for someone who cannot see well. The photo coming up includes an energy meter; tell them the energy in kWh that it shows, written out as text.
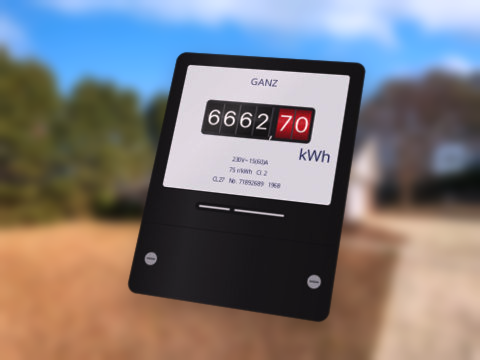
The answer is 6662.70 kWh
